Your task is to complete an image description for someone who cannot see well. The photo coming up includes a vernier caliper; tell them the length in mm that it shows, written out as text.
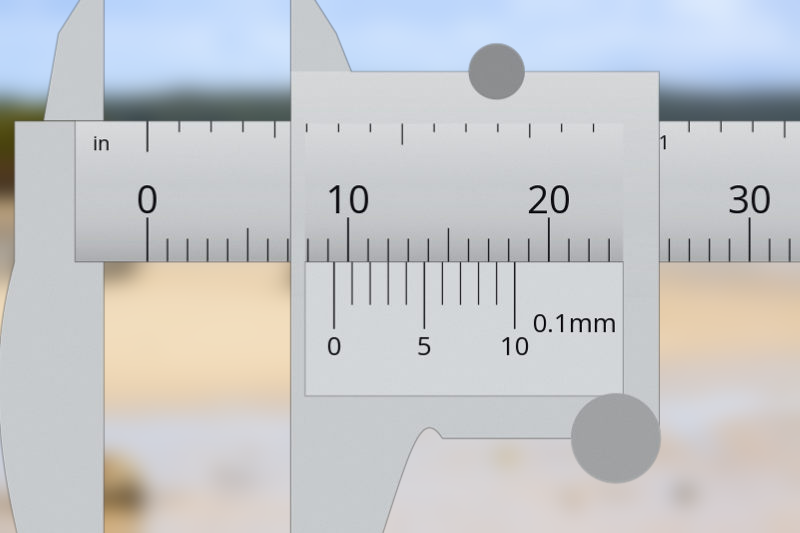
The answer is 9.3 mm
